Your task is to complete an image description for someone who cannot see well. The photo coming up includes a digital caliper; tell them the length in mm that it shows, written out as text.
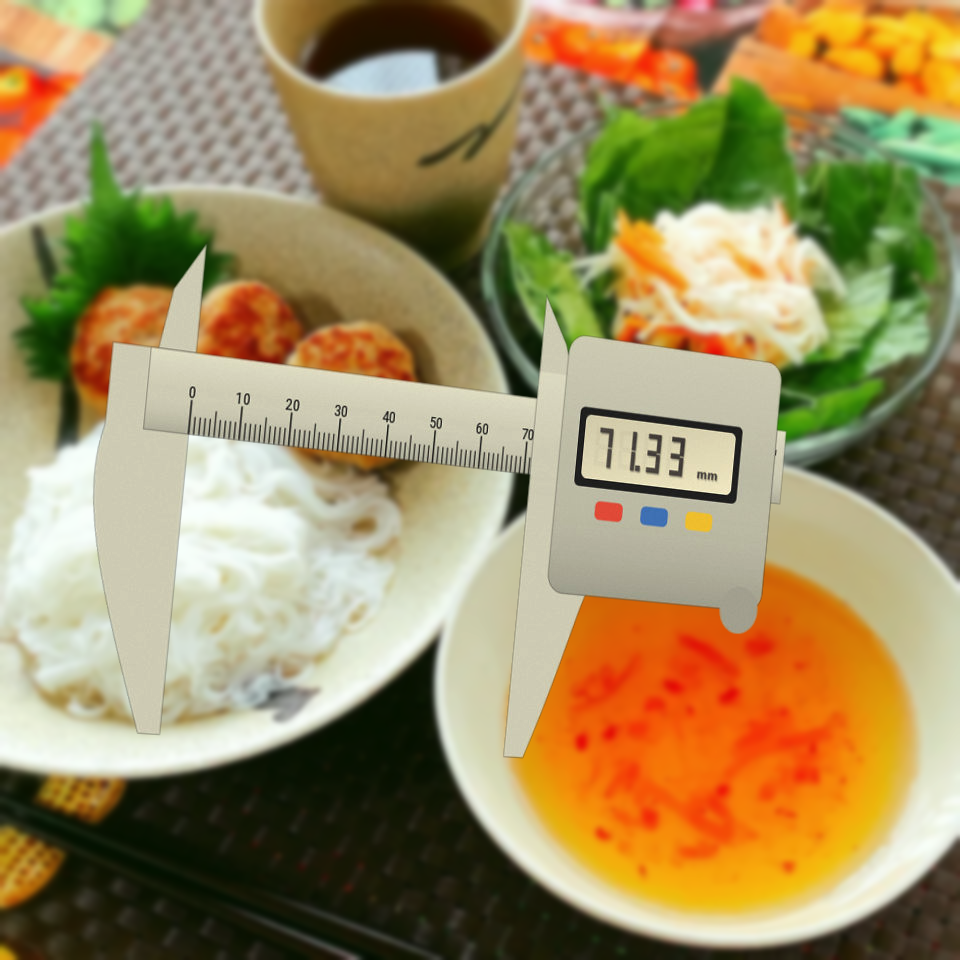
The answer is 71.33 mm
